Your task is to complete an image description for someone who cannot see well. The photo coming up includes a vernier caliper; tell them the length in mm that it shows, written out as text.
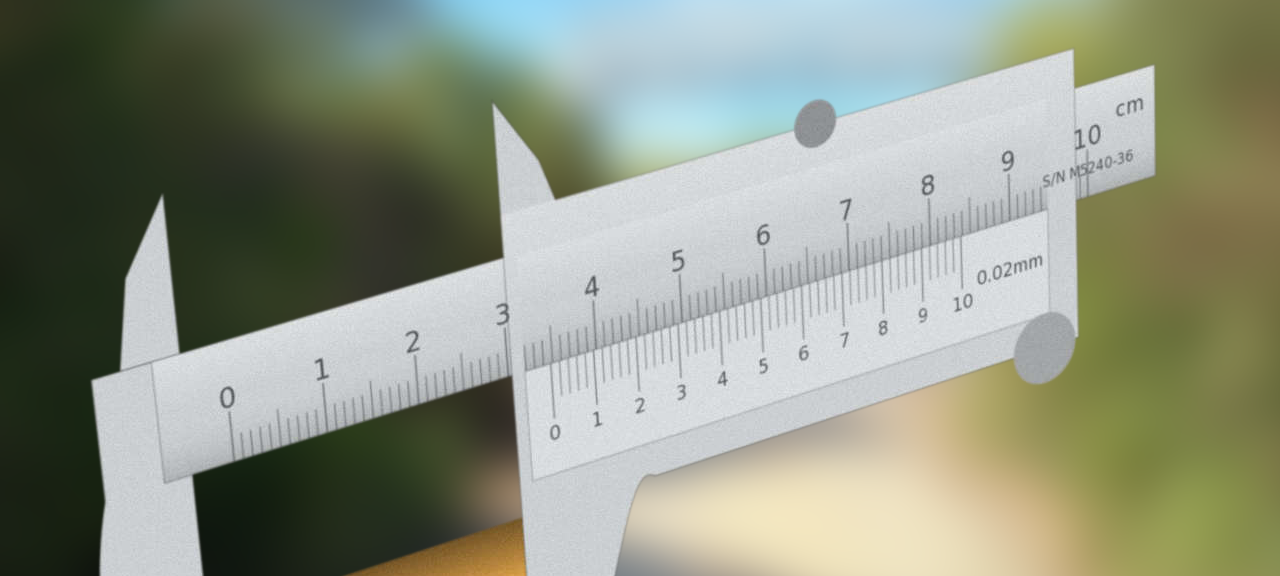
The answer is 34.8 mm
